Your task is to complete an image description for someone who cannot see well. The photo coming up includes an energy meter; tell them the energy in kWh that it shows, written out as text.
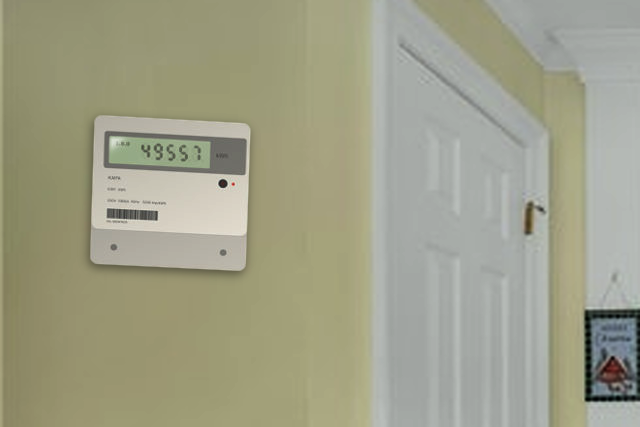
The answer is 49557 kWh
